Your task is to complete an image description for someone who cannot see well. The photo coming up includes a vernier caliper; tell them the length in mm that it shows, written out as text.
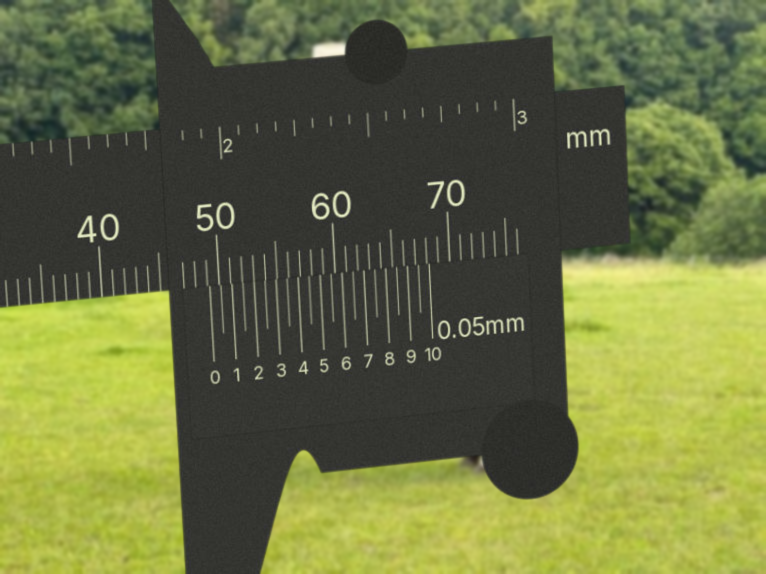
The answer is 49.2 mm
